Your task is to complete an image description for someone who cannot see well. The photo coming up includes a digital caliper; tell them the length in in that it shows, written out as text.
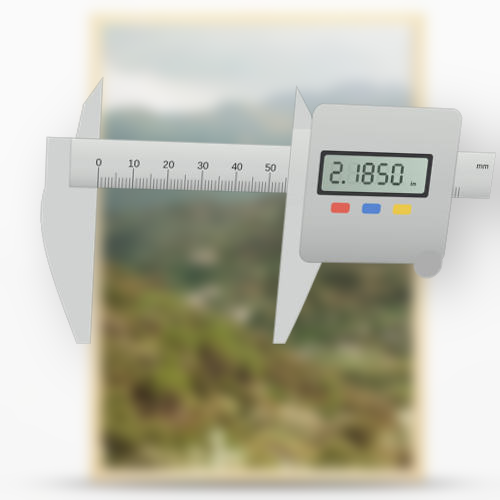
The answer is 2.1850 in
